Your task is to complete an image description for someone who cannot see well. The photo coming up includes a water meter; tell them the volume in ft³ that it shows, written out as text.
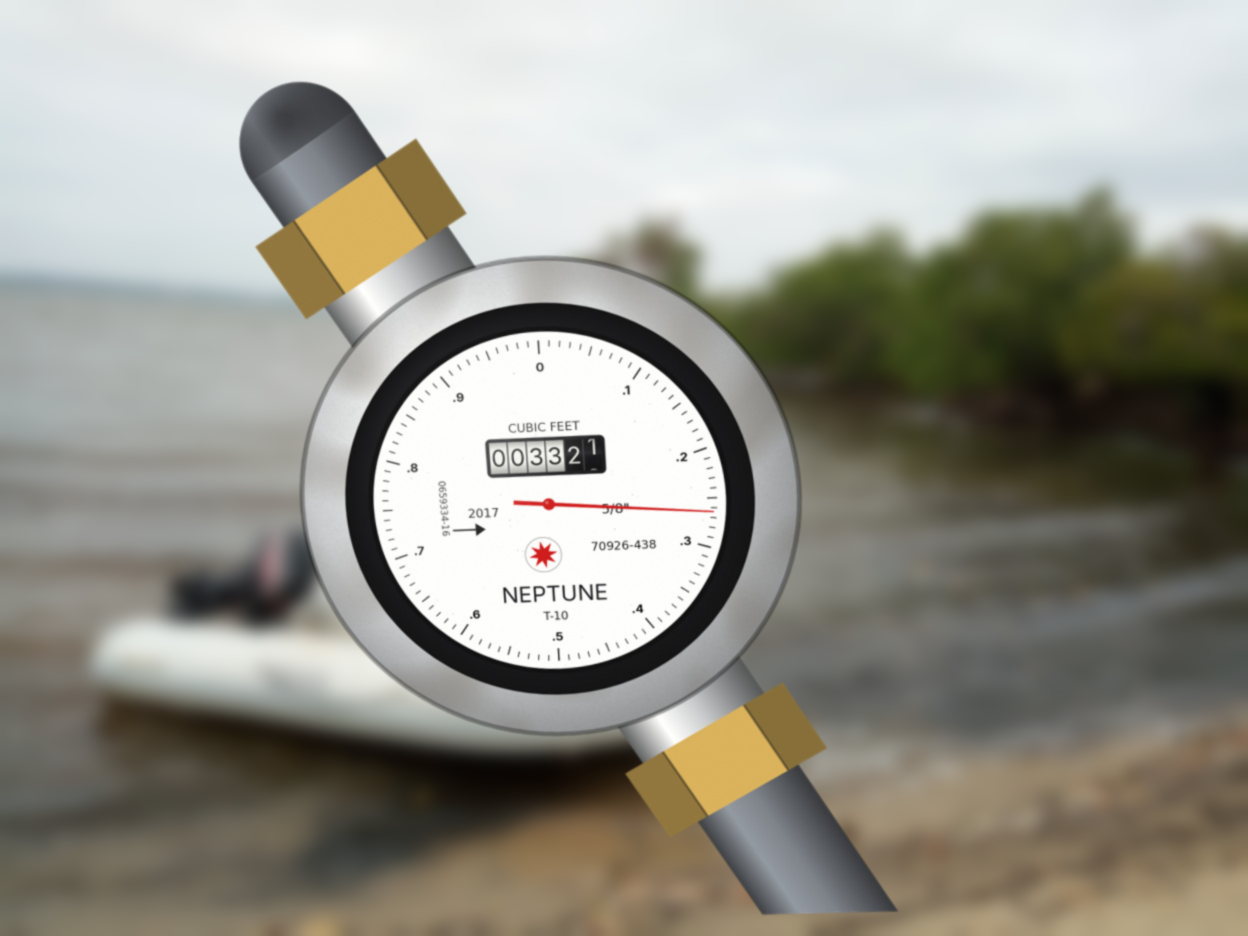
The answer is 3321.26 ft³
